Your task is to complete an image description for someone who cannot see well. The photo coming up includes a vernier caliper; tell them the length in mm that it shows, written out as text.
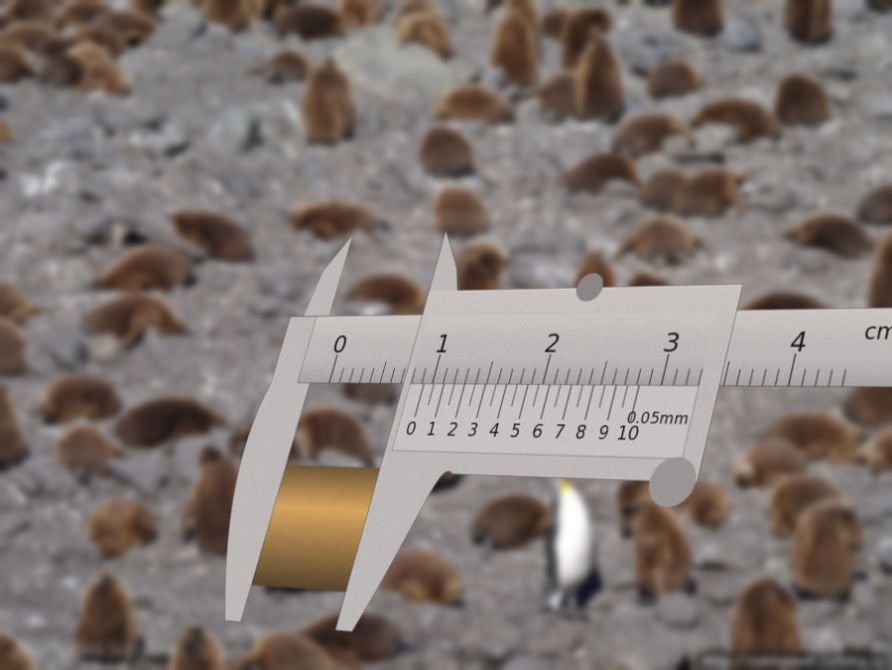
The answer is 9.2 mm
